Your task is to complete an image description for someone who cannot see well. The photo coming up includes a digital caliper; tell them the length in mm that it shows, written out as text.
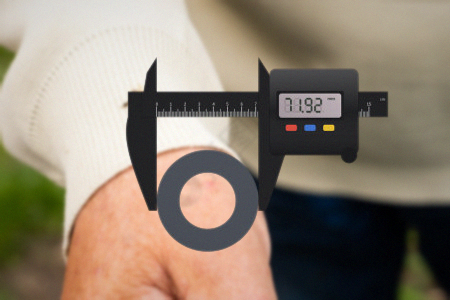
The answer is 71.92 mm
